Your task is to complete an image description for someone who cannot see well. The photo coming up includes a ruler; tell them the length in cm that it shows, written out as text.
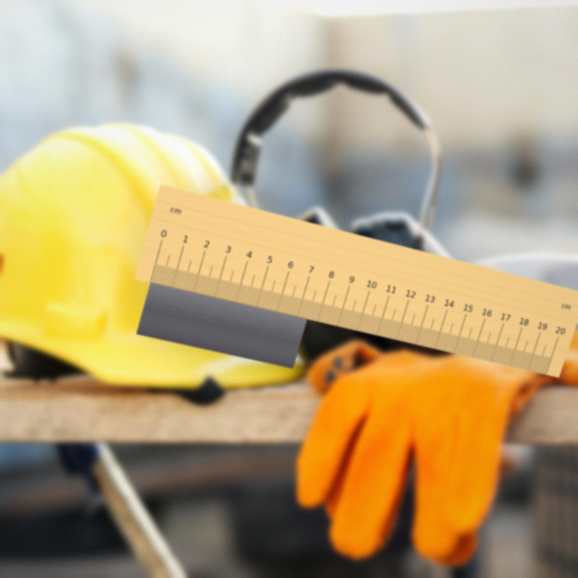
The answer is 7.5 cm
